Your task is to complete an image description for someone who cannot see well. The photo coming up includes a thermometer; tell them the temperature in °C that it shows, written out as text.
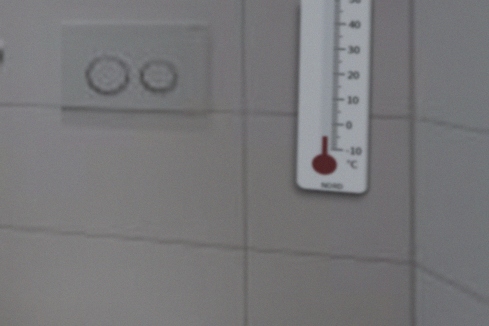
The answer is -5 °C
